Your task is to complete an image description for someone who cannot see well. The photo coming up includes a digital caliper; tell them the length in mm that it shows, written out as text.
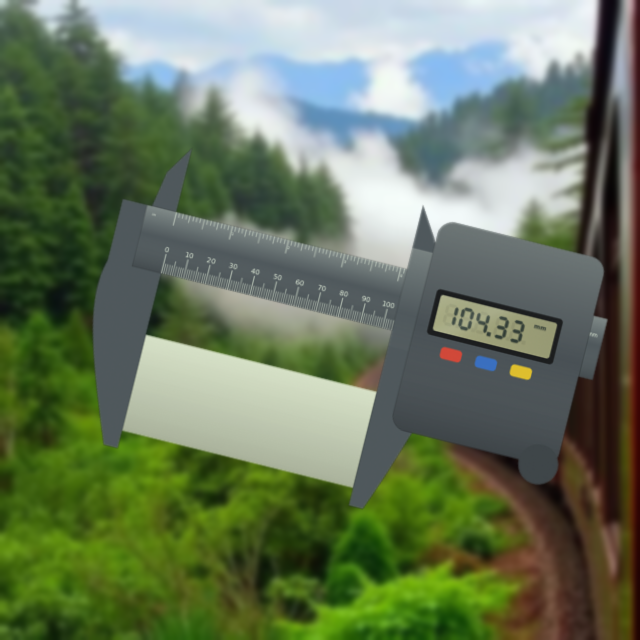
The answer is 104.33 mm
